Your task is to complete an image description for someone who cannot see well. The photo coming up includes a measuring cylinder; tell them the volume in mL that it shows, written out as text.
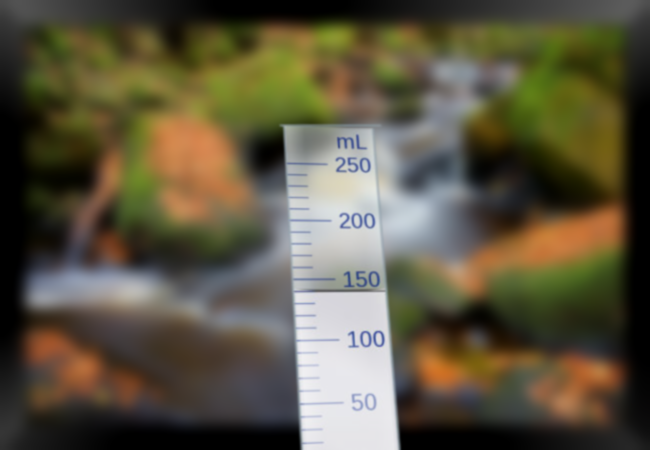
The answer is 140 mL
